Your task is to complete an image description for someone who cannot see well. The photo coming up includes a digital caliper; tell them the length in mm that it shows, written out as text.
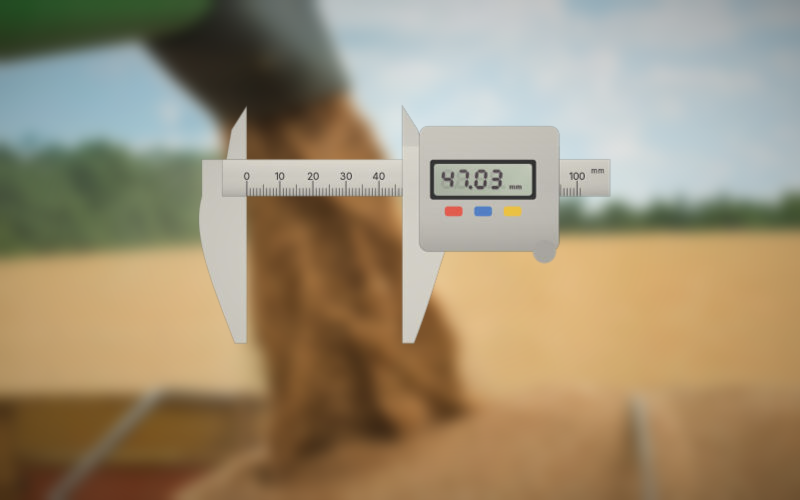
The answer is 47.03 mm
